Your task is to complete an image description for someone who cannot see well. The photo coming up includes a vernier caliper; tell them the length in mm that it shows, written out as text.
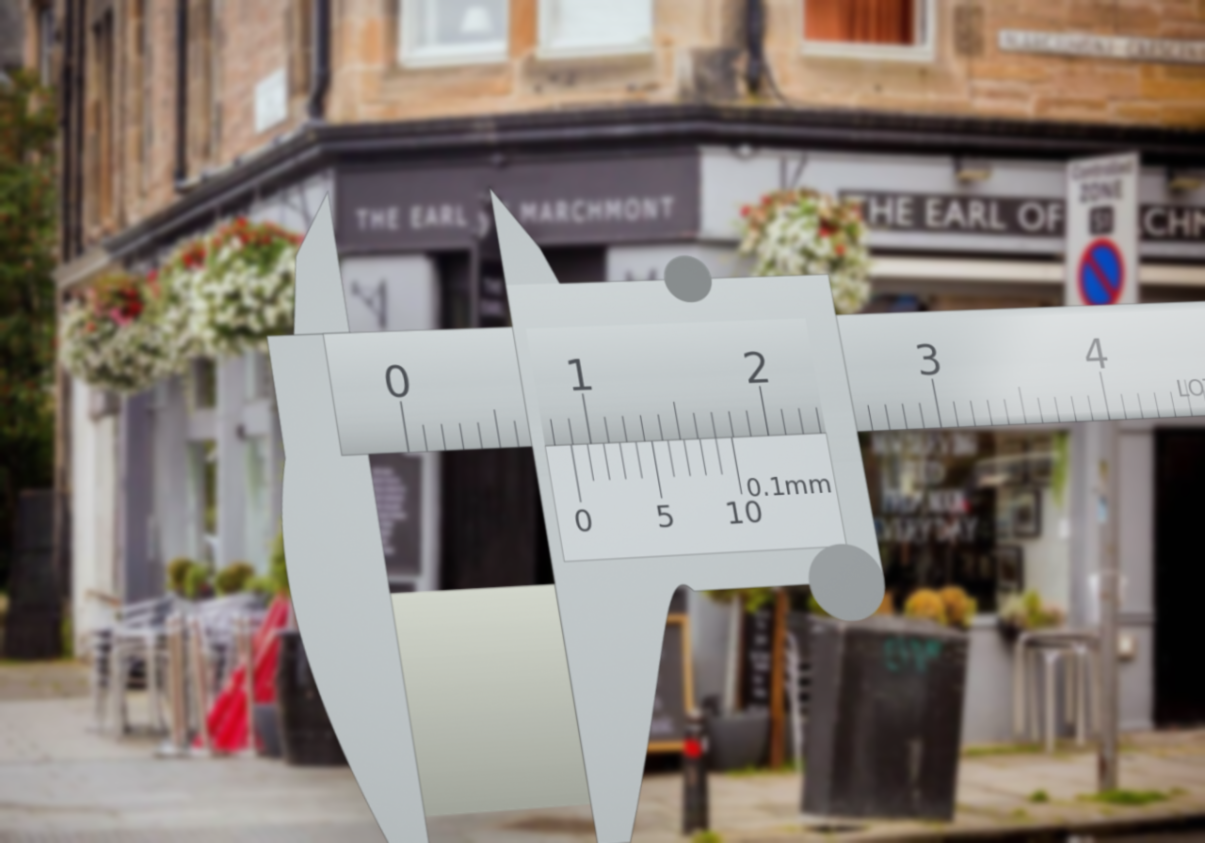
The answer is 8.9 mm
